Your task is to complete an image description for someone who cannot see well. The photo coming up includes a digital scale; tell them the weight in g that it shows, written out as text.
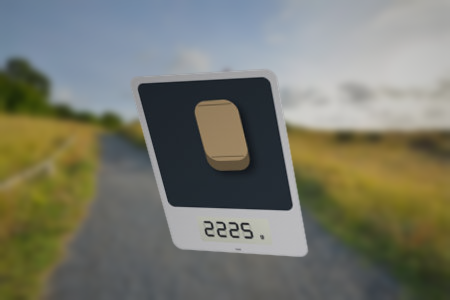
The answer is 2225 g
